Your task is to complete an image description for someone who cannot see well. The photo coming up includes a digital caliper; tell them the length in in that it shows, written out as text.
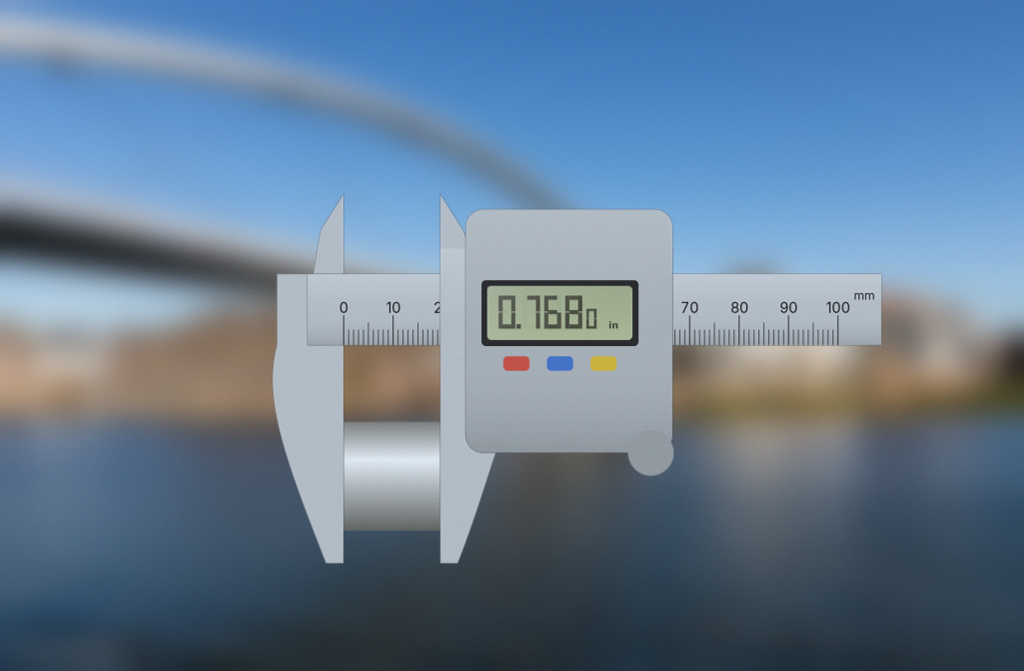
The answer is 0.7680 in
